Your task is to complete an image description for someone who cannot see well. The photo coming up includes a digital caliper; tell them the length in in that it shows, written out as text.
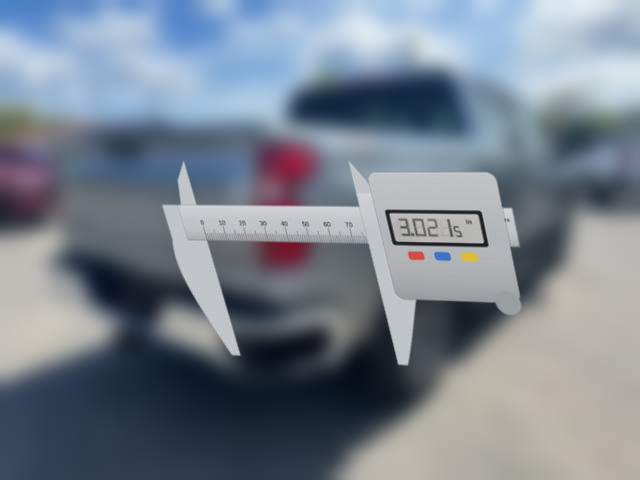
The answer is 3.0215 in
